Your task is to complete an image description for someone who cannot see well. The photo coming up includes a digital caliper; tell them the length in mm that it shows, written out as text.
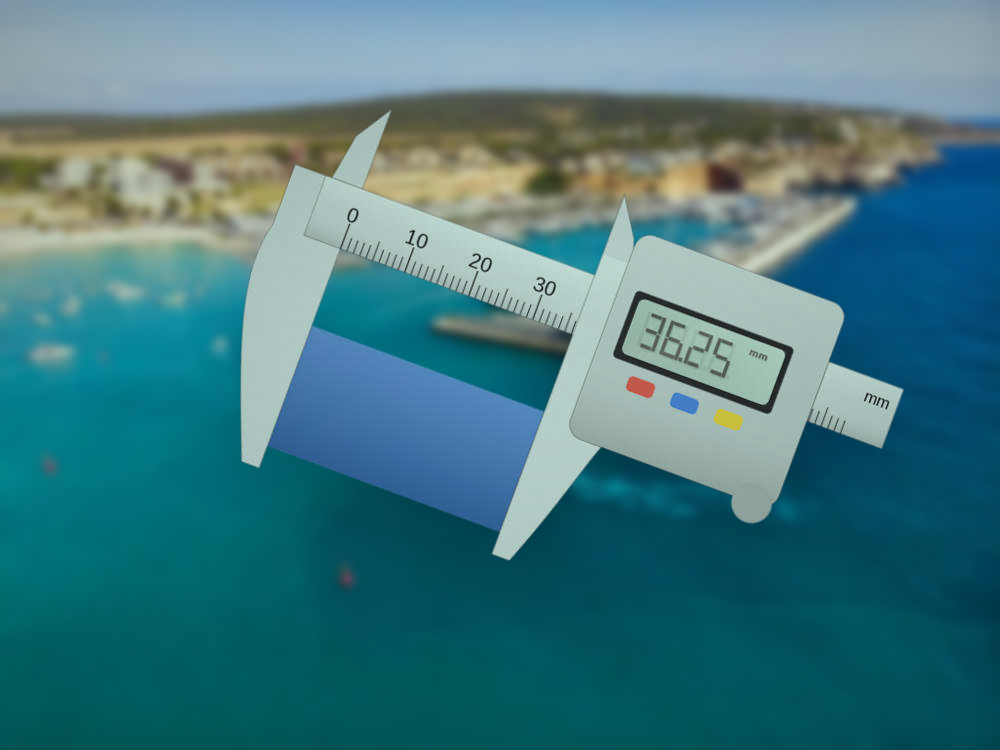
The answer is 36.25 mm
